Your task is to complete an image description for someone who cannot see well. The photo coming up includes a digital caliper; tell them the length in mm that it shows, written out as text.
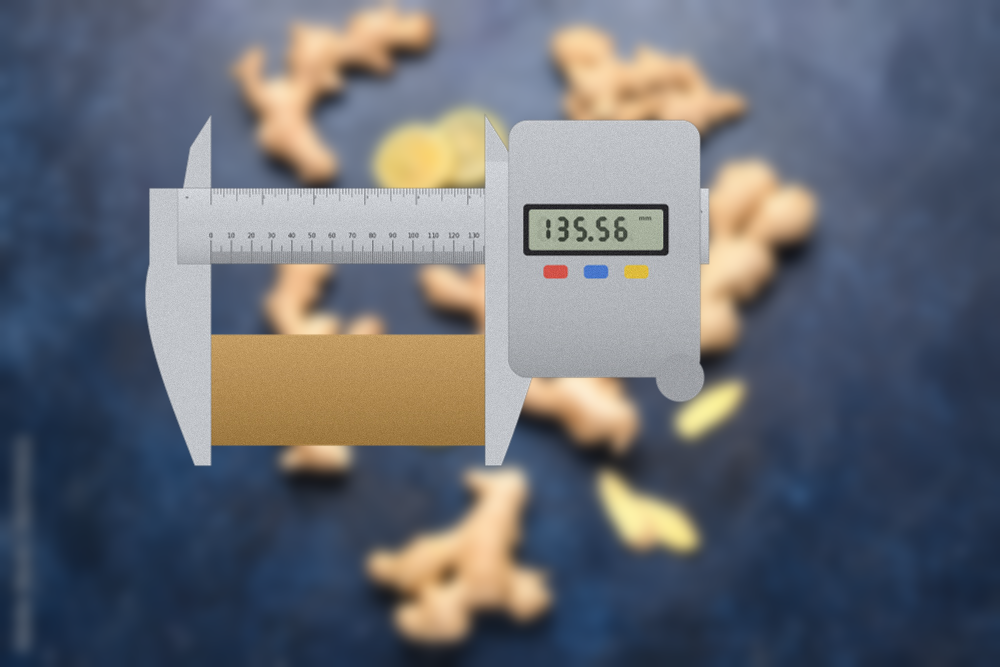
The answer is 135.56 mm
